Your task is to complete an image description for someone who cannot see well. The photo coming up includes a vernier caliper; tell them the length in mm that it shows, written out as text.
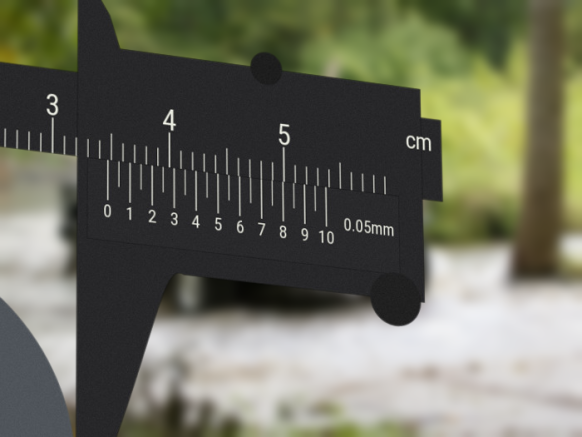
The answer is 34.7 mm
